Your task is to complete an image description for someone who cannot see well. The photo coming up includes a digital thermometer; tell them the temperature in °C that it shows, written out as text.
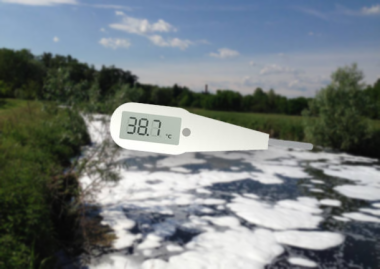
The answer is 38.7 °C
